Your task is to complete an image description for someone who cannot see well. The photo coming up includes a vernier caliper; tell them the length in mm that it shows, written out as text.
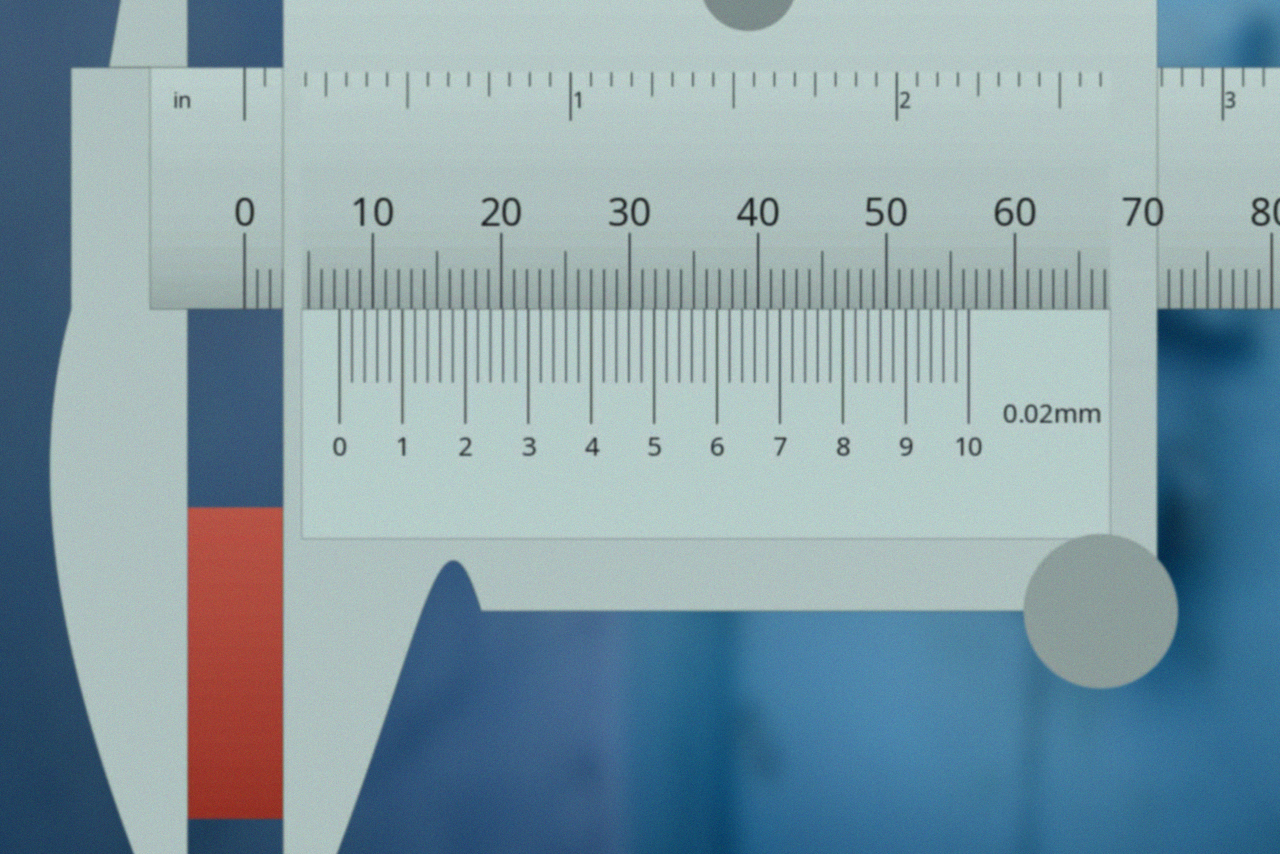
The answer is 7.4 mm
